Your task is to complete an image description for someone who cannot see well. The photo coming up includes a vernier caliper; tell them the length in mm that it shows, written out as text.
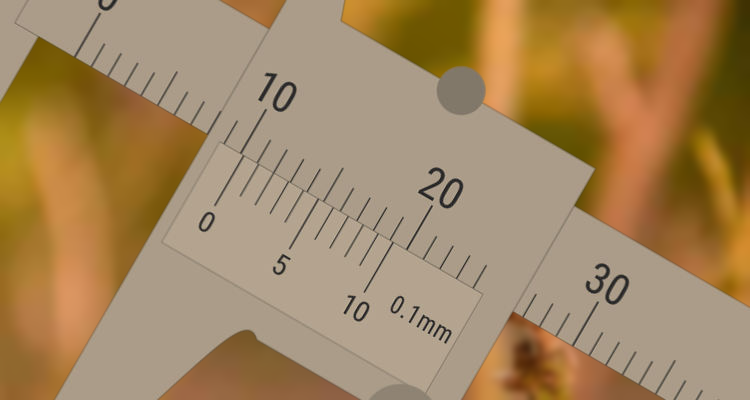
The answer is 10.2 mm
